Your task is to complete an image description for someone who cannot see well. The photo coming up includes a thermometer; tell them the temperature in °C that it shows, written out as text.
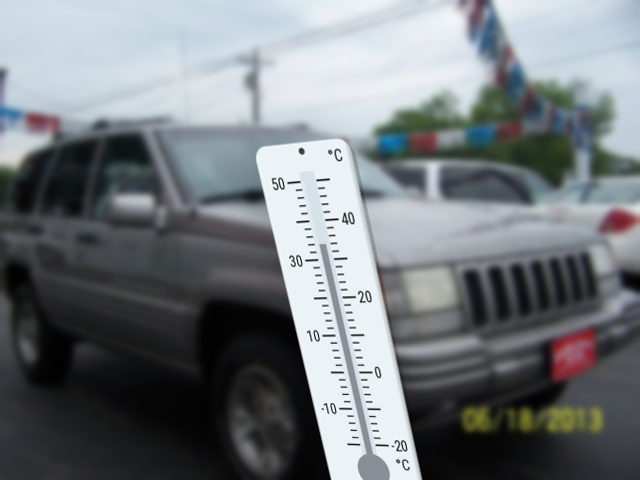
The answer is 34 °C
